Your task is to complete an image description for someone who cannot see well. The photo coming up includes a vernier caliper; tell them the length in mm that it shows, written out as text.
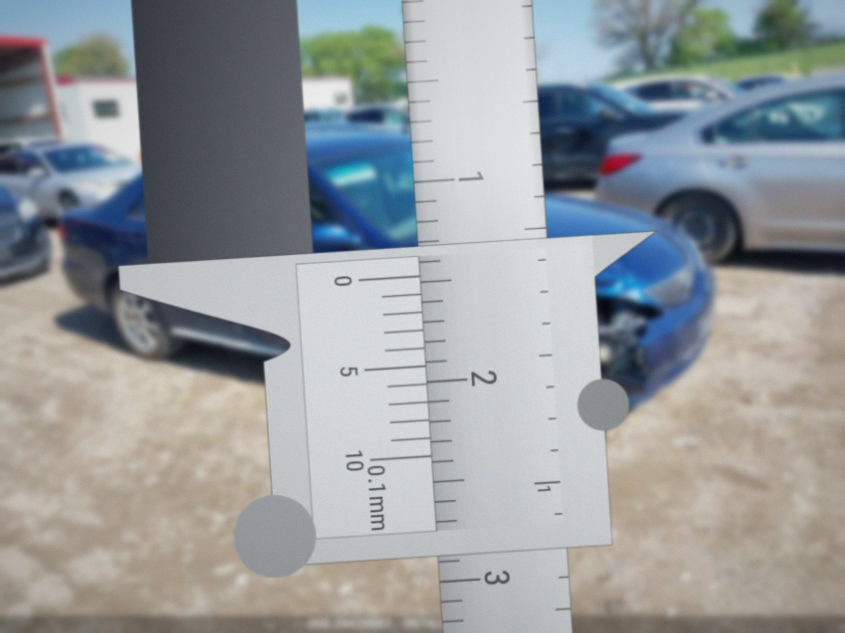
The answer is 14.7 mm
